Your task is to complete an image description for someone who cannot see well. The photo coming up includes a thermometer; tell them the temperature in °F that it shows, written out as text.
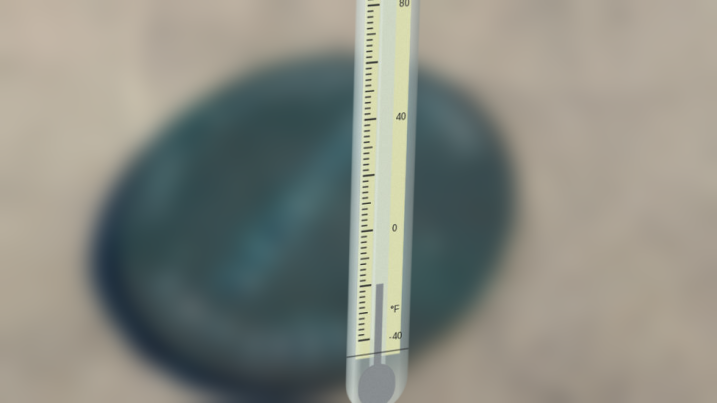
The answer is -20 °F
